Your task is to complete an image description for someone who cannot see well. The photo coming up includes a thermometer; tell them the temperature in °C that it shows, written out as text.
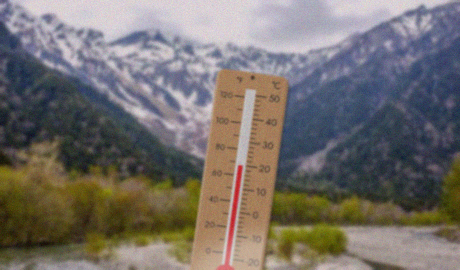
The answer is 20 °C
